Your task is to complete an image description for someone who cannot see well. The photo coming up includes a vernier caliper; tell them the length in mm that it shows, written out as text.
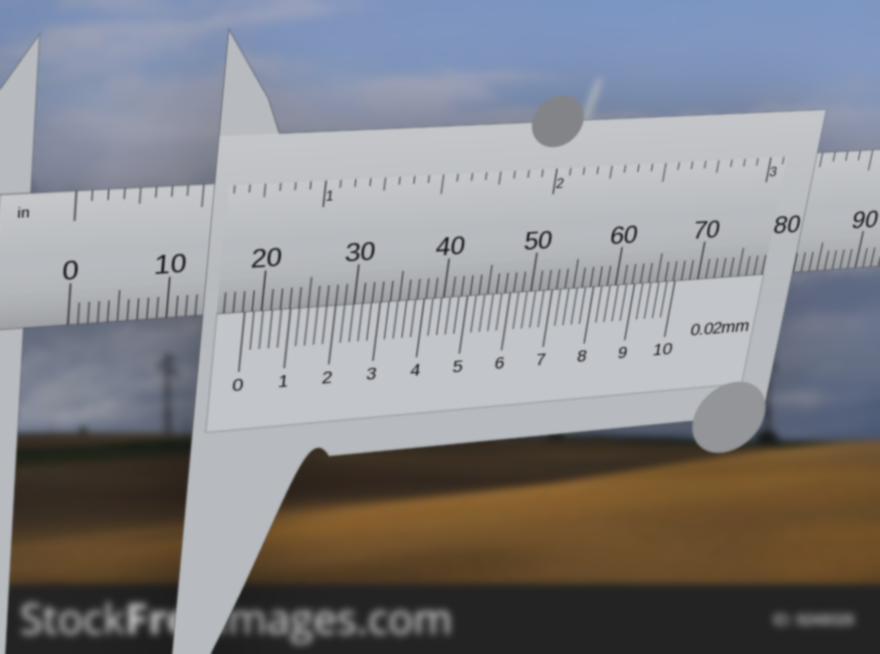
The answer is 18.2 mm
